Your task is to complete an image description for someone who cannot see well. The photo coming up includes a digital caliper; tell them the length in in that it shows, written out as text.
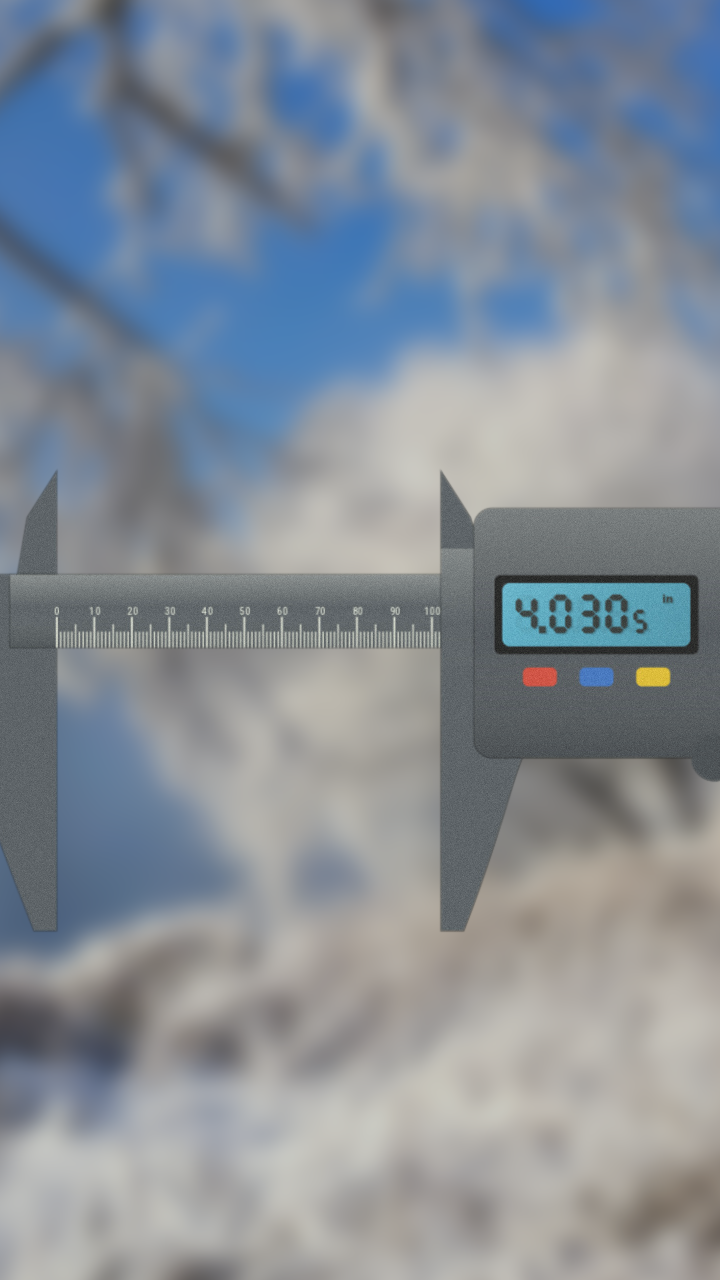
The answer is 4.0305 in
